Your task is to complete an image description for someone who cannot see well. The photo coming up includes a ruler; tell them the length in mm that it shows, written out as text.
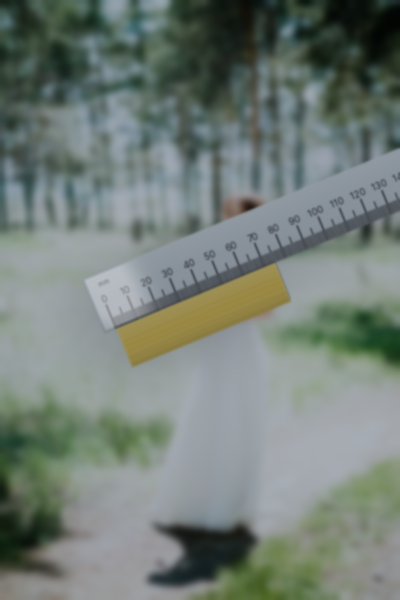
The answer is 75 mm
